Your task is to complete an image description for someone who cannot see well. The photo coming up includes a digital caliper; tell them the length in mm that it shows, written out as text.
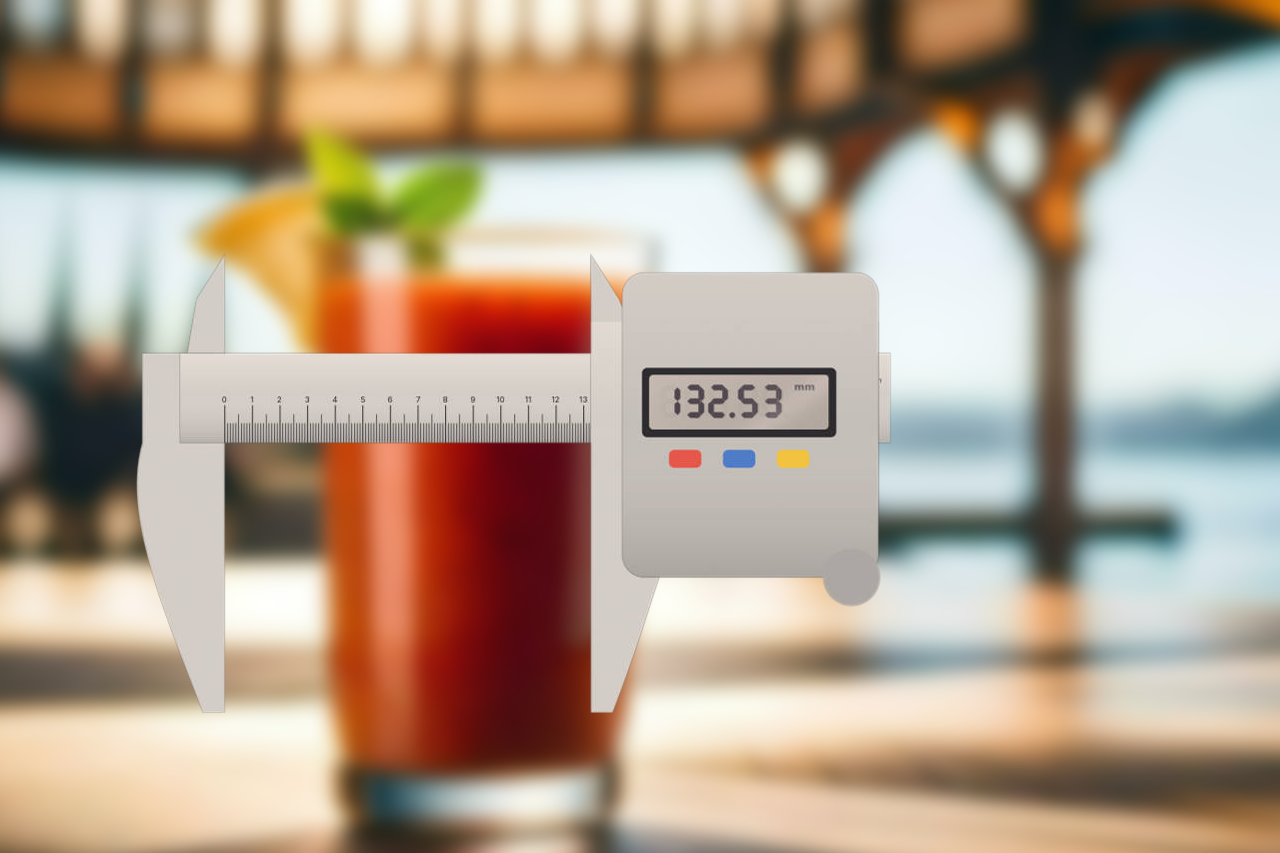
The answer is 132.53 mm
